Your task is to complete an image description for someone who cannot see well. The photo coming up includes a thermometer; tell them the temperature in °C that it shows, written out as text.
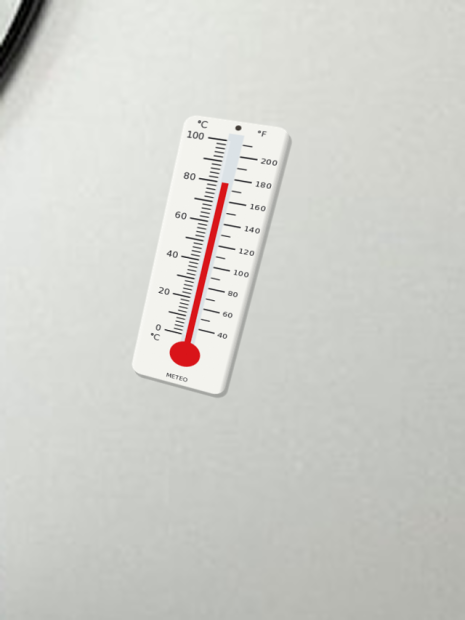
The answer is 80 °C
